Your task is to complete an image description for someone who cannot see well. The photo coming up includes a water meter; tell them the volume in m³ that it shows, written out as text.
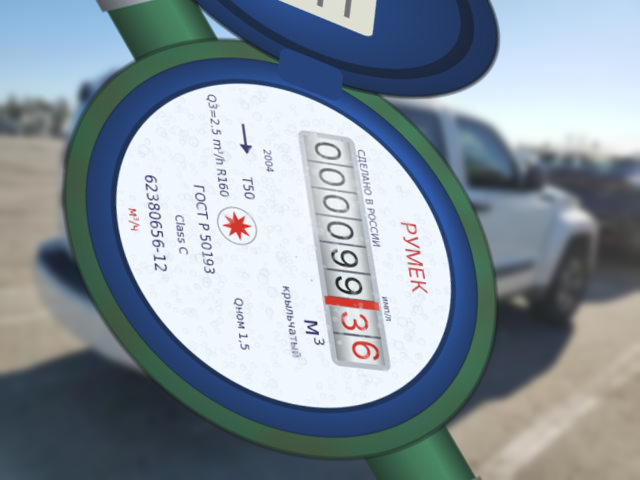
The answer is 99.36 m³
